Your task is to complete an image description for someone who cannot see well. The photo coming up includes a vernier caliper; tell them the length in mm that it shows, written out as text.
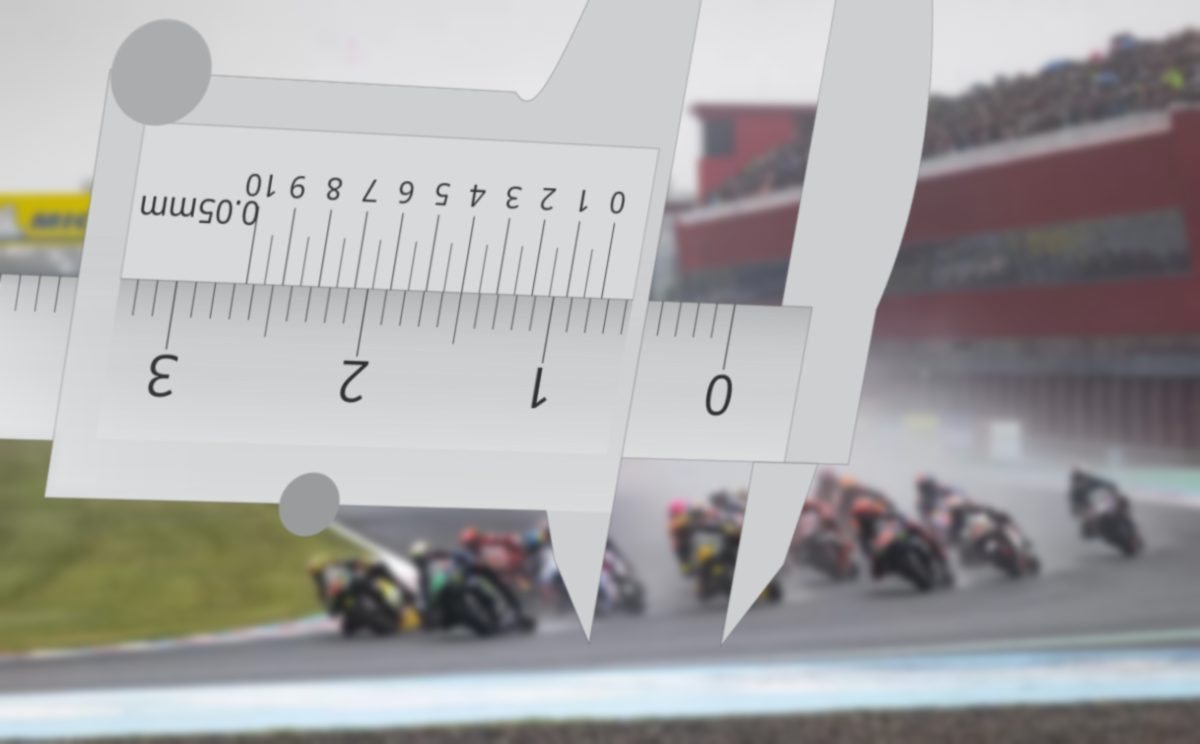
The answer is 7.4 mm
